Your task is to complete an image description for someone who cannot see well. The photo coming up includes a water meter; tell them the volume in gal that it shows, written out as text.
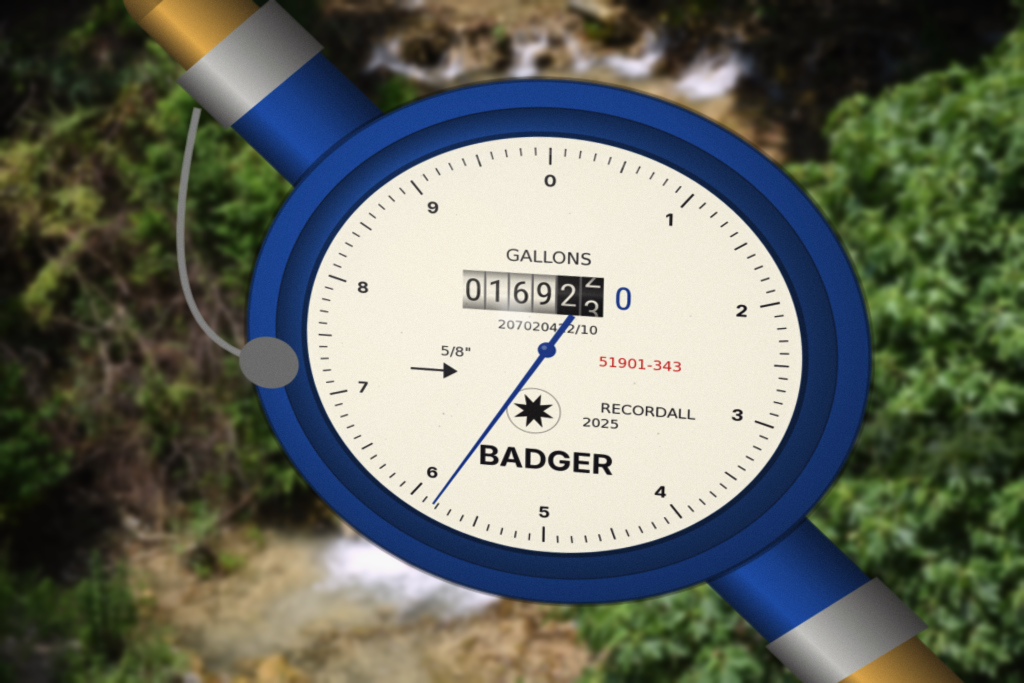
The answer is 169225.8 gal
